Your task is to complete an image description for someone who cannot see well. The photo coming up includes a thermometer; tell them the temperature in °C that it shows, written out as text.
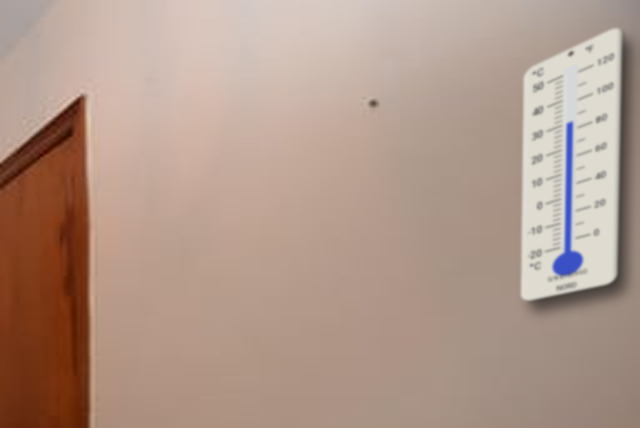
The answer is 30 °C
